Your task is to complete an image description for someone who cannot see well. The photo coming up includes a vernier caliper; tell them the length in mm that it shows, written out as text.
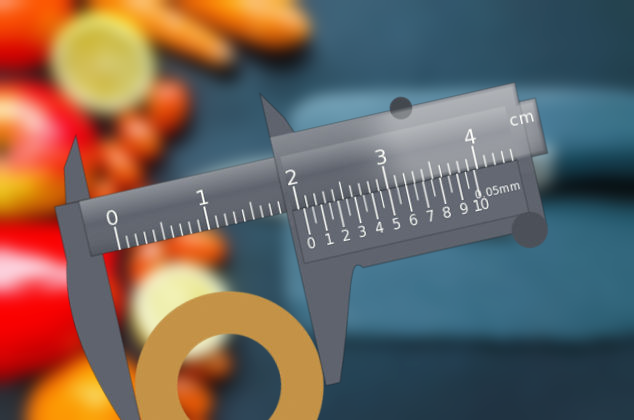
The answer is 20.6 mm
